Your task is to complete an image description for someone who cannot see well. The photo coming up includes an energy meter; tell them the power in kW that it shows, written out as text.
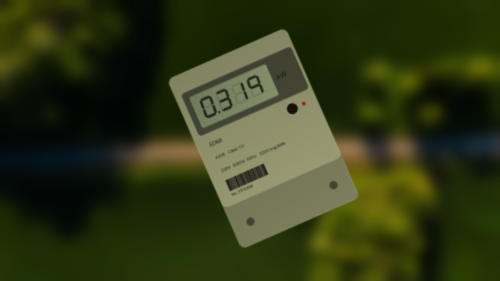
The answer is 0.319 kW
